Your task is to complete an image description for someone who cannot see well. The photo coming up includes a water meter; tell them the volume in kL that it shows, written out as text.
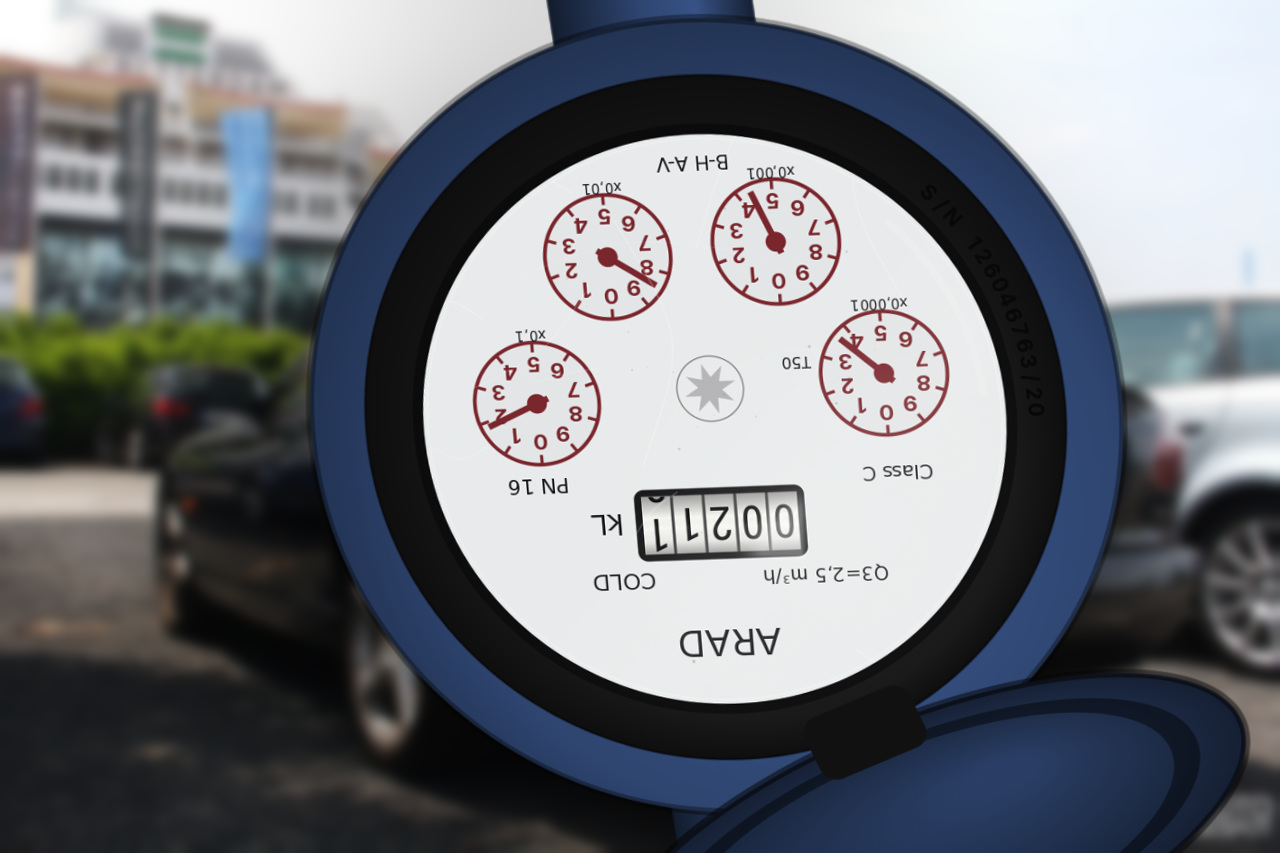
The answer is 211.1843 kL
